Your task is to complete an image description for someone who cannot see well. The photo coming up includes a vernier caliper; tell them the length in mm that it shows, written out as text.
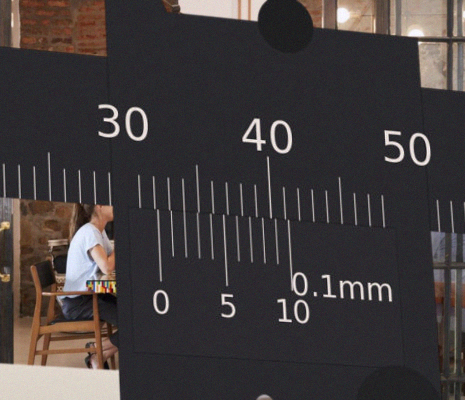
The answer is 32.2 mm
